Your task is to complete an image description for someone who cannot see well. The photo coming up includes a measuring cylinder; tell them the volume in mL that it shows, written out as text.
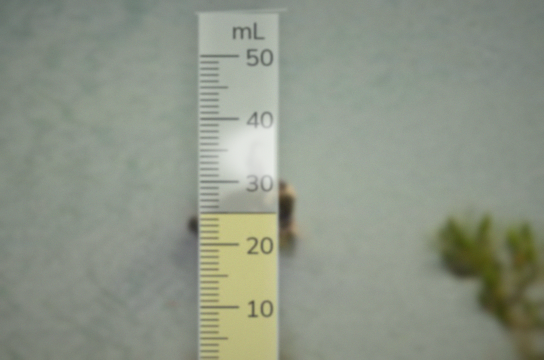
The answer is 25 mL
